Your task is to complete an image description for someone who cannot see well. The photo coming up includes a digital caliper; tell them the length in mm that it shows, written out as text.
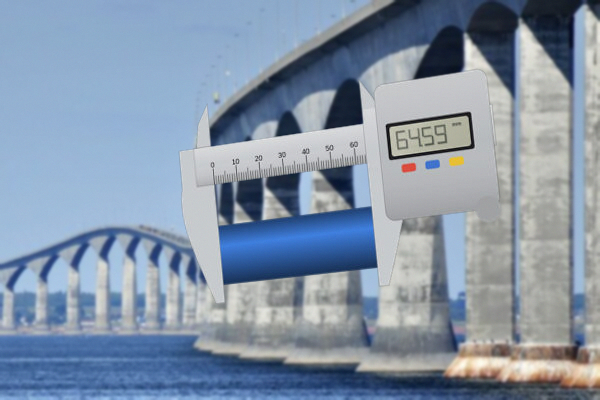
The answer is 64.59 mm
